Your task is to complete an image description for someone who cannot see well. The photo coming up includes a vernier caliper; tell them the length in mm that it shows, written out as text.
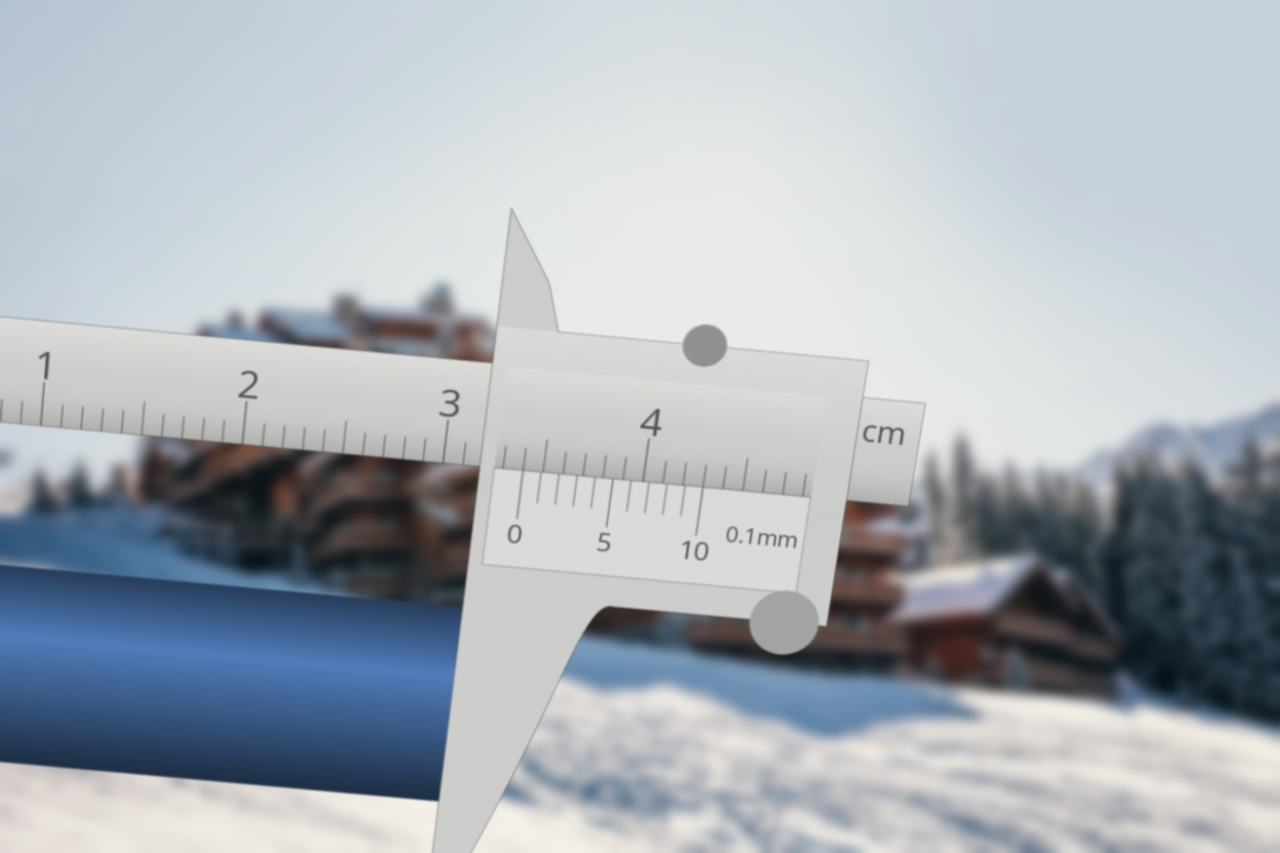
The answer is 34.0 mm
